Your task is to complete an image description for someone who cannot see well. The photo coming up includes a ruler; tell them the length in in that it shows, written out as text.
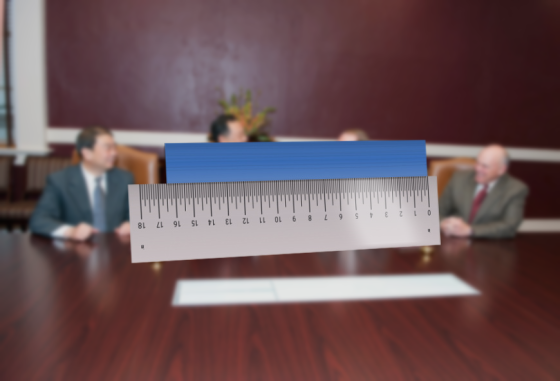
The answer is 16.5 in
